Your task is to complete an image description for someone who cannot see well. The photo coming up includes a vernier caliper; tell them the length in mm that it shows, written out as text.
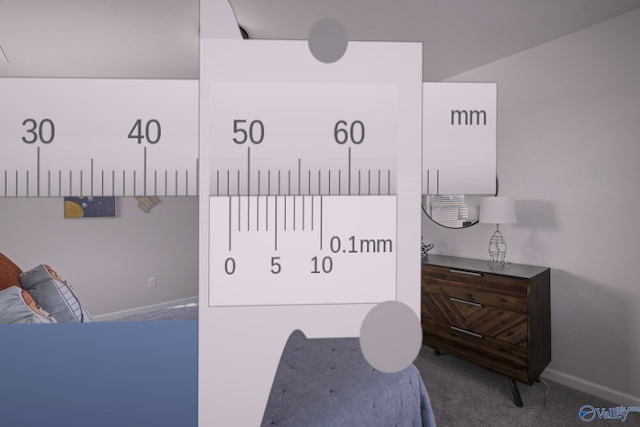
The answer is 48.2 mm
